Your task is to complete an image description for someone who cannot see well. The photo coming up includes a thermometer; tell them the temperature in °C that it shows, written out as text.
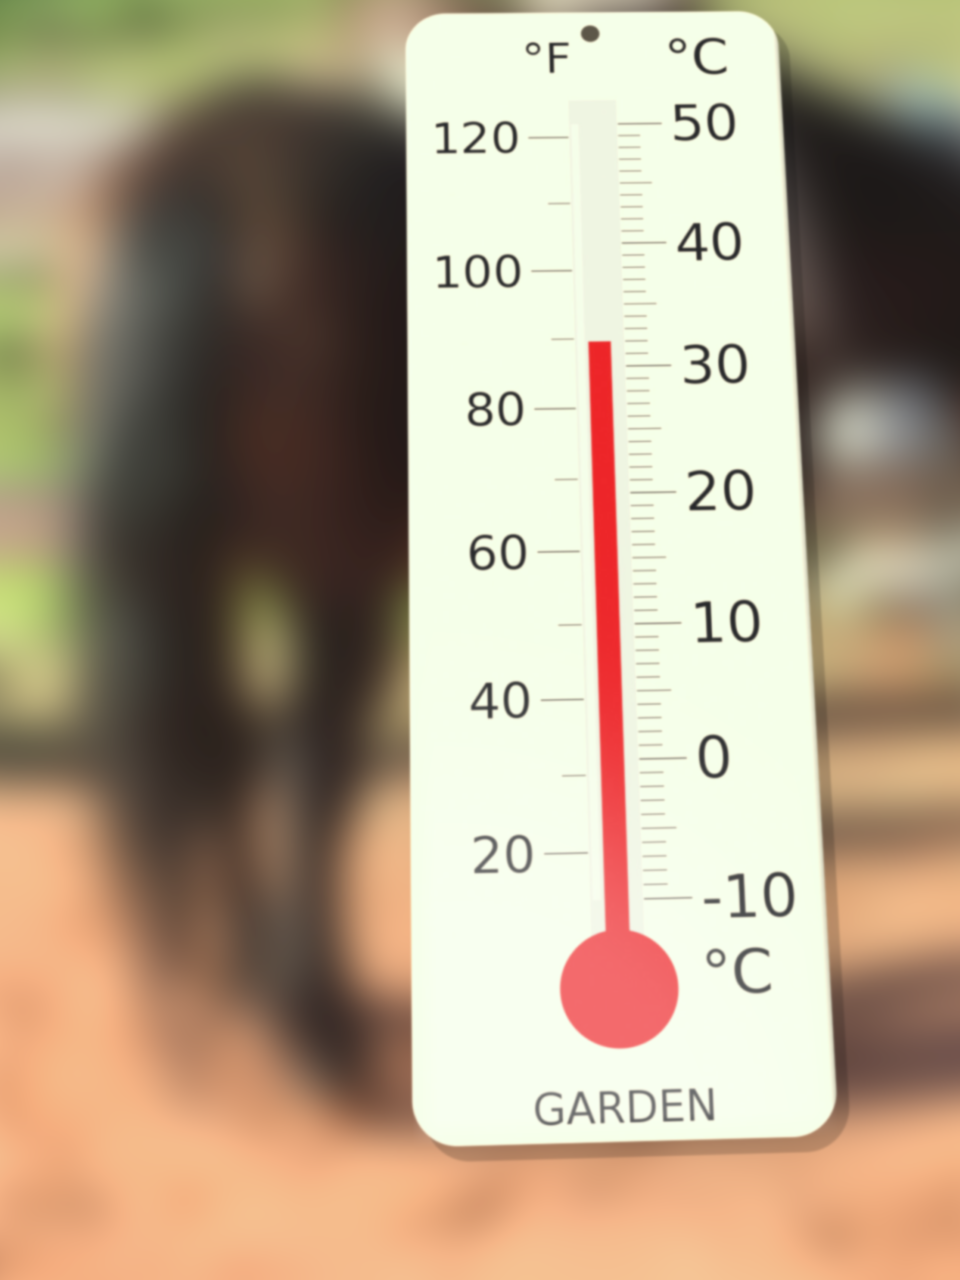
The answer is 32 °C
